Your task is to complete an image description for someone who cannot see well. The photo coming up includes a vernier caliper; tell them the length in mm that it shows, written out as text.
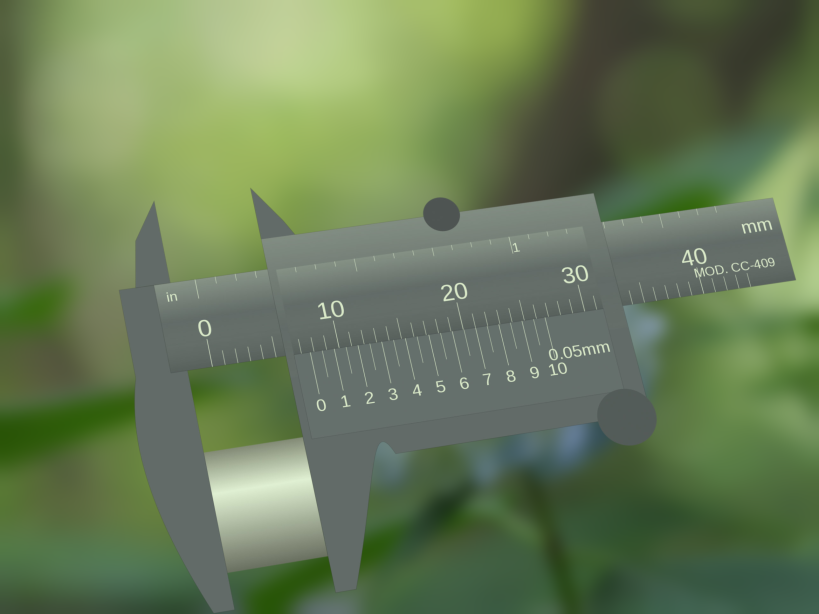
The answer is 7.7 mm
